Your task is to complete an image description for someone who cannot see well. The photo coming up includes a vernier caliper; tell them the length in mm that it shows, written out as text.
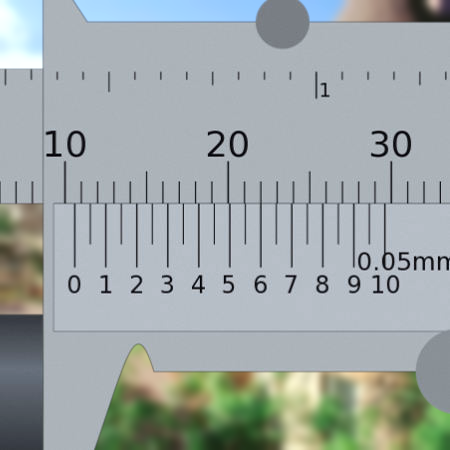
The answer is 10.6 mm
